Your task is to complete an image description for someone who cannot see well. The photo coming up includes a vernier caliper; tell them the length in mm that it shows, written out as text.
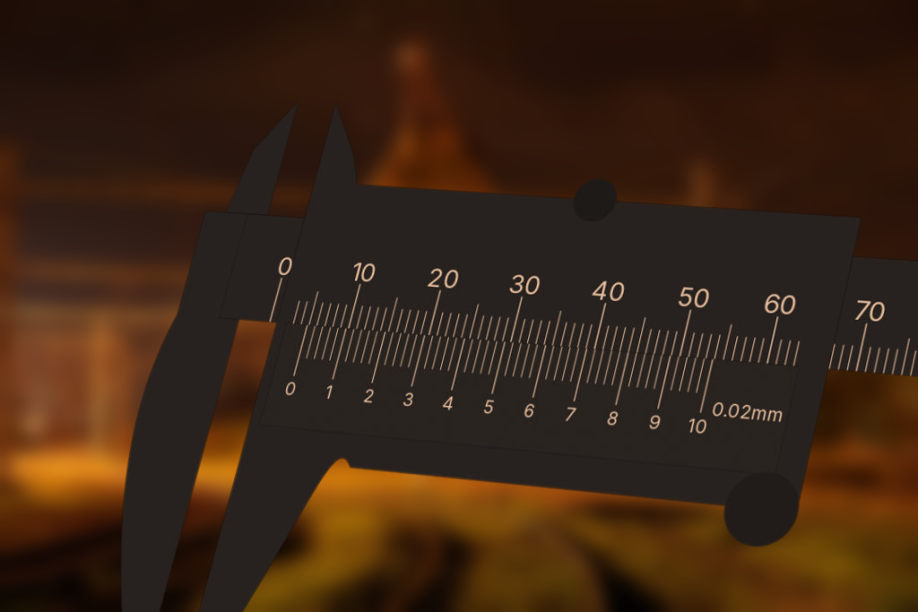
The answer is 4.8 mm
